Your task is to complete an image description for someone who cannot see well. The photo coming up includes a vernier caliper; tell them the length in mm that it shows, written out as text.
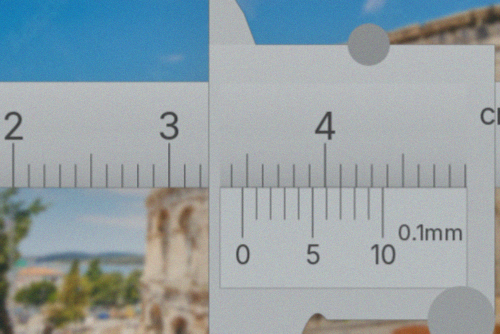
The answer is 34.7 mm
